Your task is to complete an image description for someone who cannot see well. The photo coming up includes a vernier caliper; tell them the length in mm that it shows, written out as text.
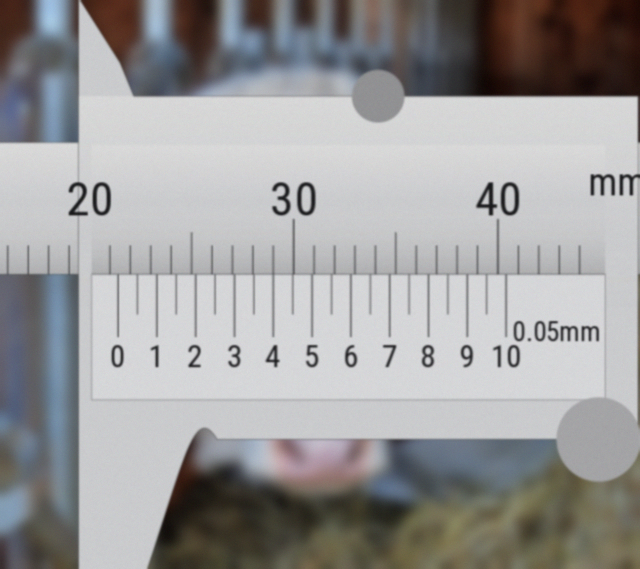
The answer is 21.4 mm
